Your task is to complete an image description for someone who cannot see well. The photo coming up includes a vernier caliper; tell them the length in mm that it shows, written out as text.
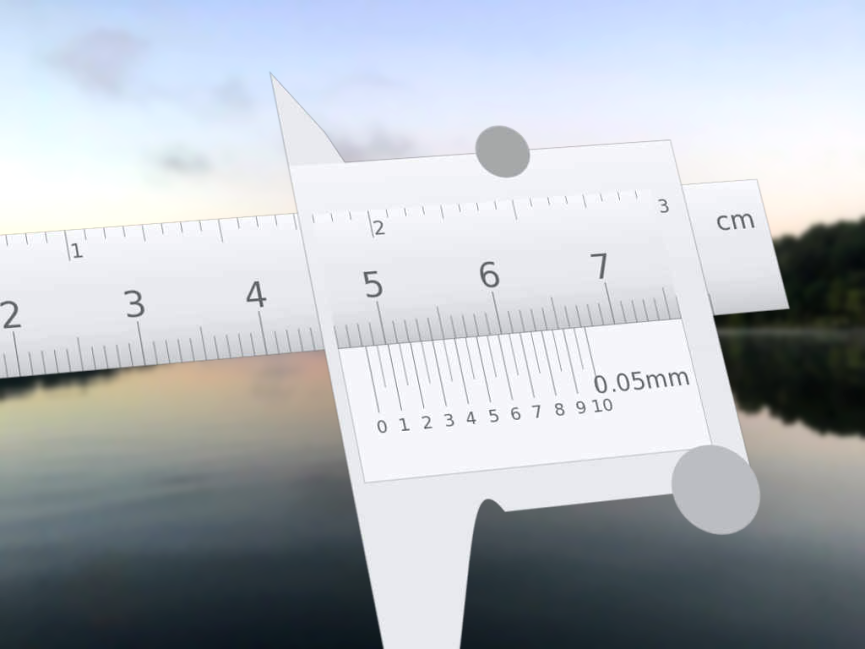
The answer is 48.3 mm
